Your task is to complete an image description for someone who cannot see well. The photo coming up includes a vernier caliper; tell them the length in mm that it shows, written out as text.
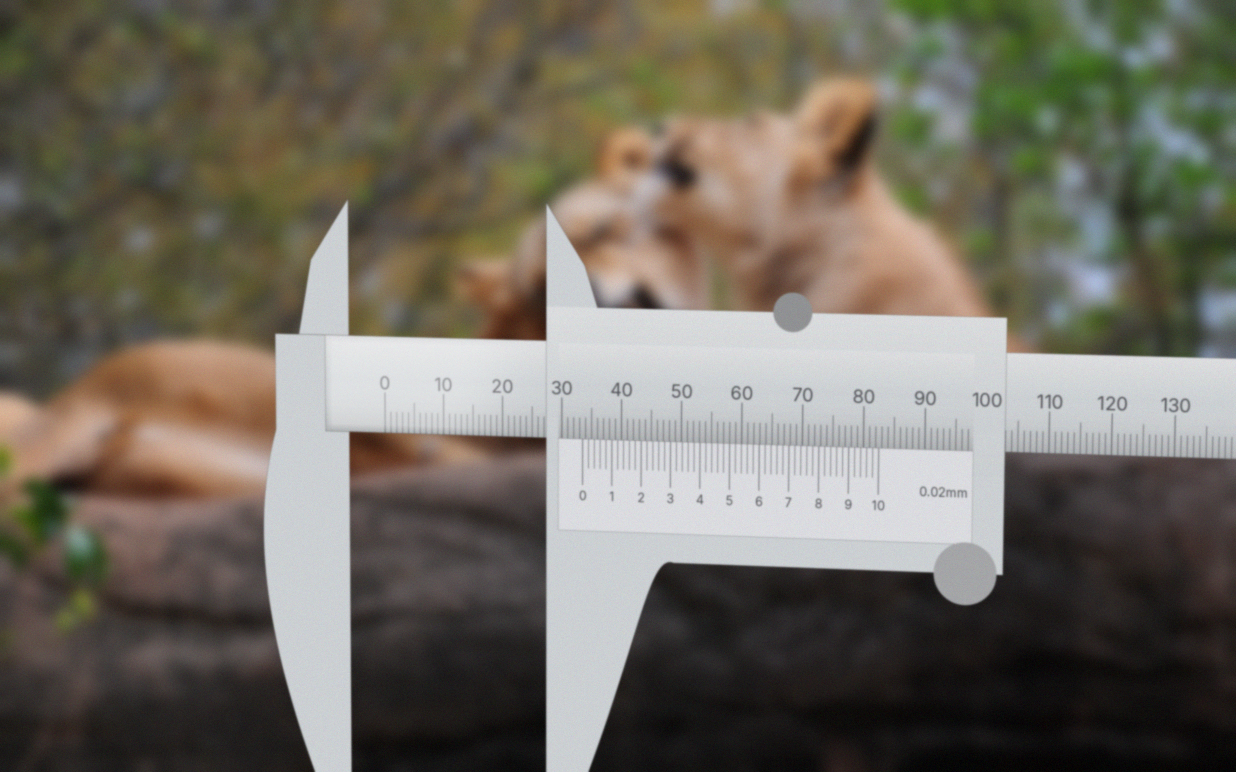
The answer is 33.5 mm
